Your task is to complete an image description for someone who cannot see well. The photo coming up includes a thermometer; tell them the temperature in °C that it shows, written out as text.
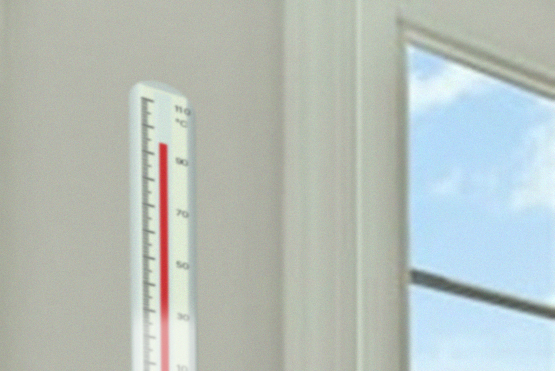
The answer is 95 °C
